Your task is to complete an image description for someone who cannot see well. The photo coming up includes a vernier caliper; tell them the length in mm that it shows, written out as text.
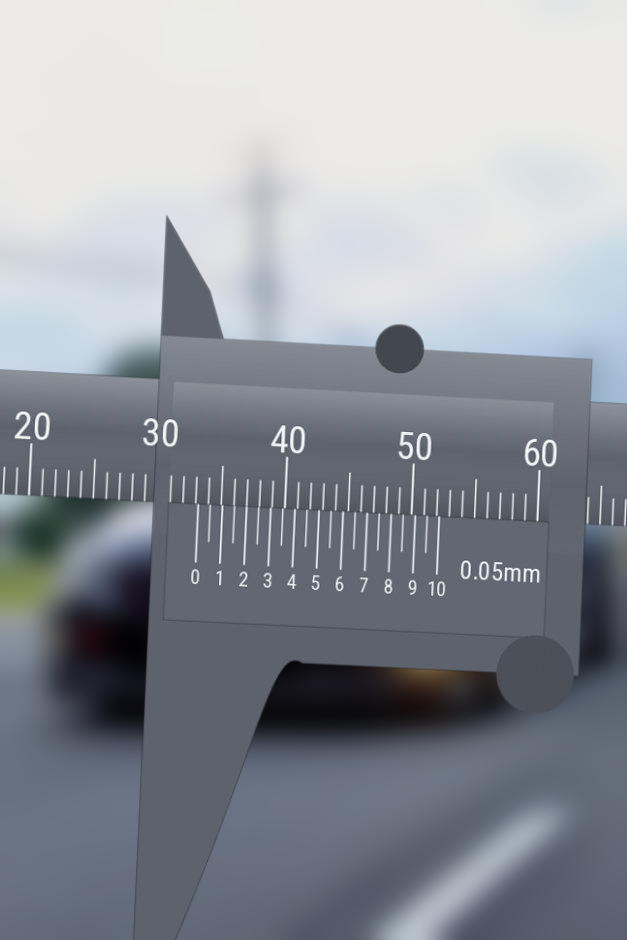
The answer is 33.2 mm
